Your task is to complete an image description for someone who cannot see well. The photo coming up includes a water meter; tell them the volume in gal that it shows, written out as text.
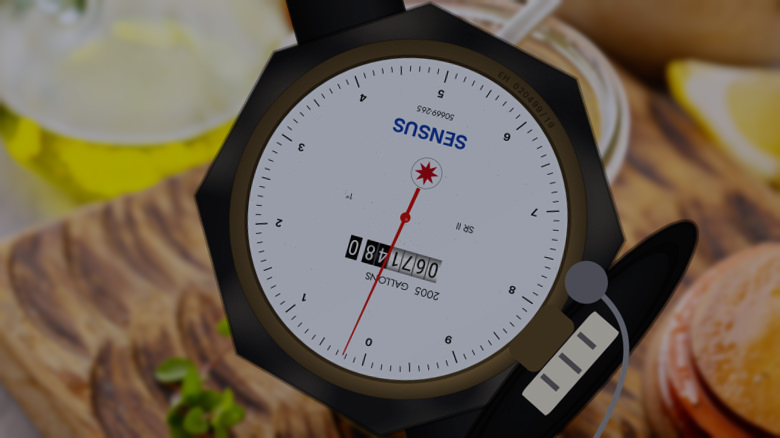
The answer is 671480.2 gal
